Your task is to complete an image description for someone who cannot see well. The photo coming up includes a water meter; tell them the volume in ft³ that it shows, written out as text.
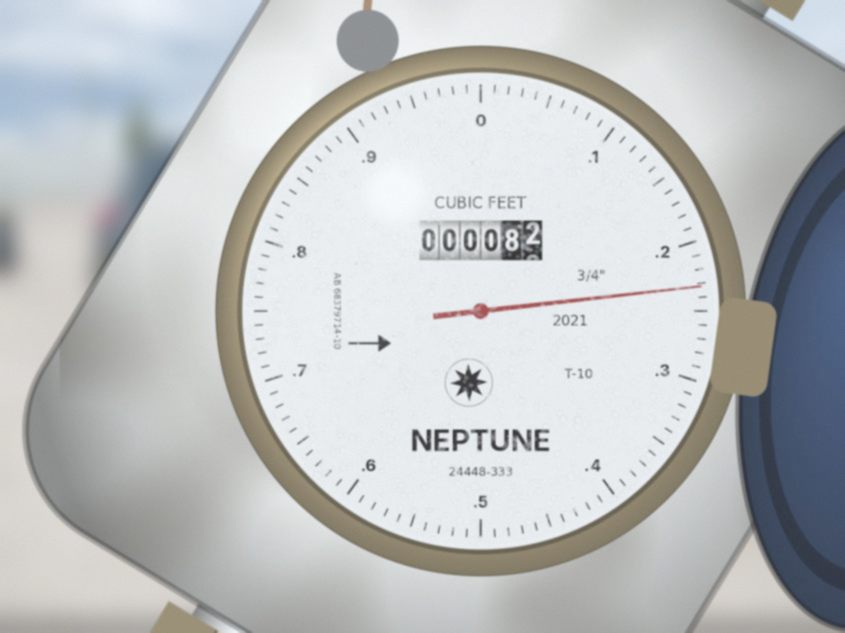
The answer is 82.23 ft³
